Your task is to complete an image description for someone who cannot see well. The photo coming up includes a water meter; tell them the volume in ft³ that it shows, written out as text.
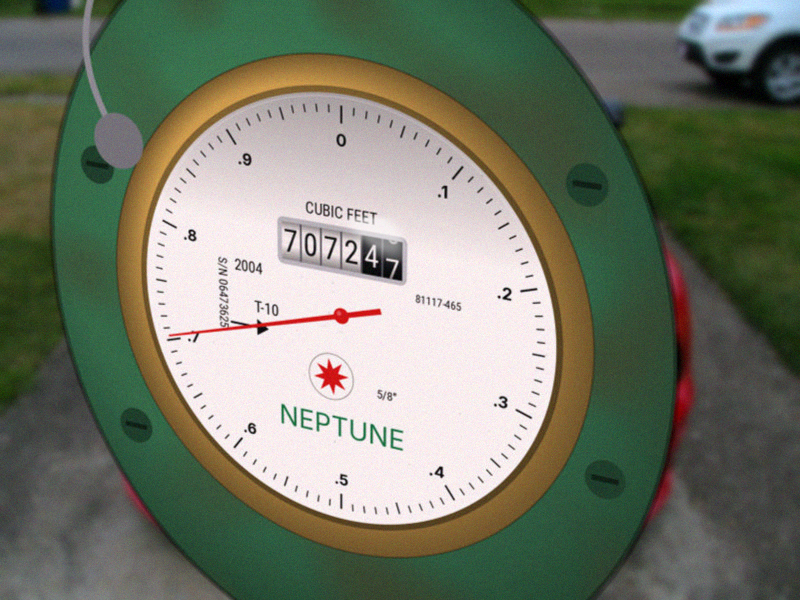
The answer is 707246.70 ft³
